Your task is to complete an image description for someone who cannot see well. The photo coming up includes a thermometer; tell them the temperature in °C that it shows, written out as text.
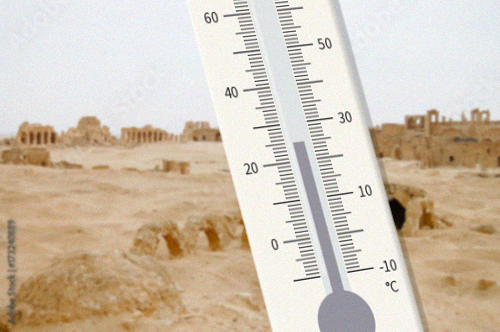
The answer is 25 °C
